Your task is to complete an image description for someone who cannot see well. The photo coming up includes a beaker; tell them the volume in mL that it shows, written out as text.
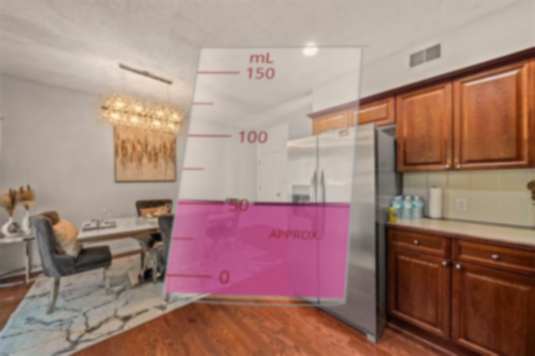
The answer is 50 mL
